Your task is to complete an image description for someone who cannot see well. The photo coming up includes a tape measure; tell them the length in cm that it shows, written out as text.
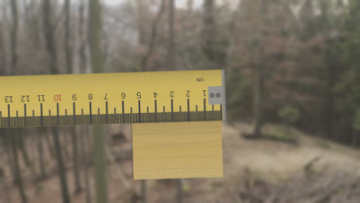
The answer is 5.5 cm
